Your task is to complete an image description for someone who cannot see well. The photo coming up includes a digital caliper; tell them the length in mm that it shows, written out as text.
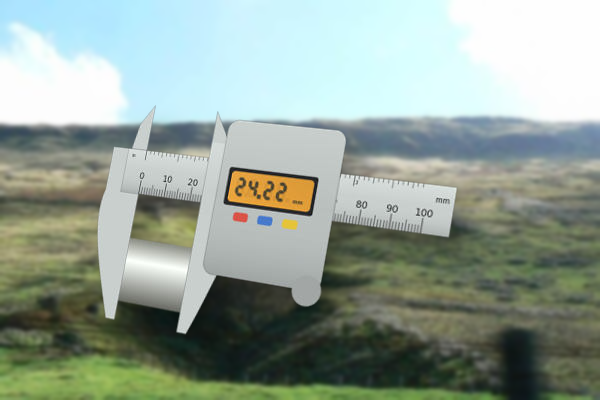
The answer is 24.22 mm
